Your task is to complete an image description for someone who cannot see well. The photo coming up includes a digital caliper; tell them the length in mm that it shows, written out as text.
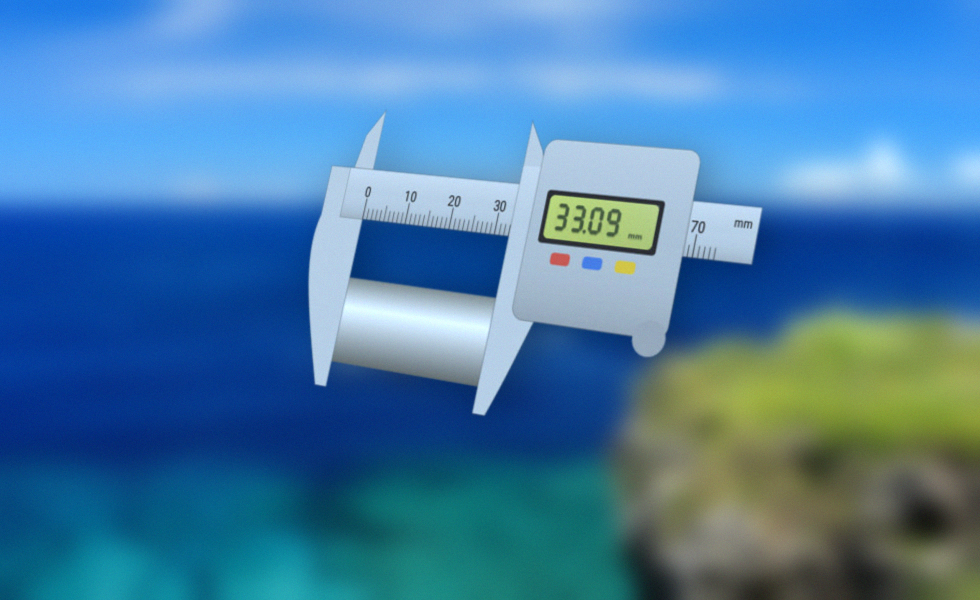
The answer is 33.09 mm
